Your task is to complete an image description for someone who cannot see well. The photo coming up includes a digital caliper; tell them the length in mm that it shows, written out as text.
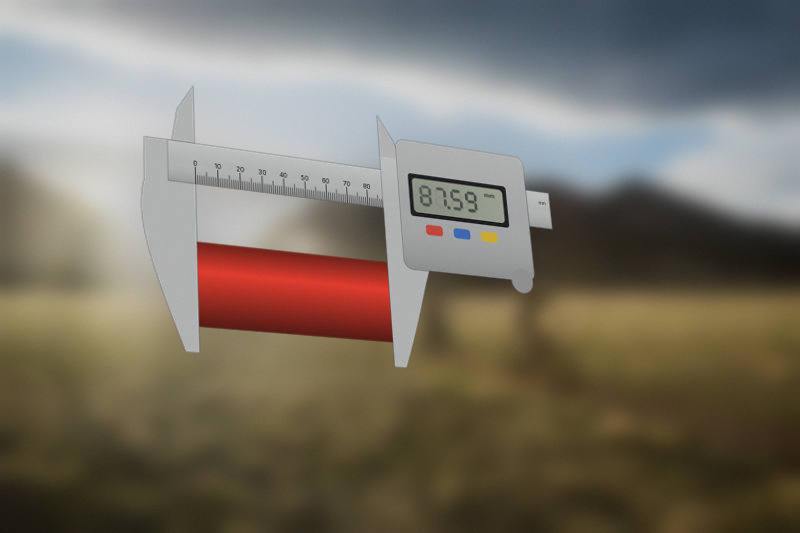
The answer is 87.59 mm
